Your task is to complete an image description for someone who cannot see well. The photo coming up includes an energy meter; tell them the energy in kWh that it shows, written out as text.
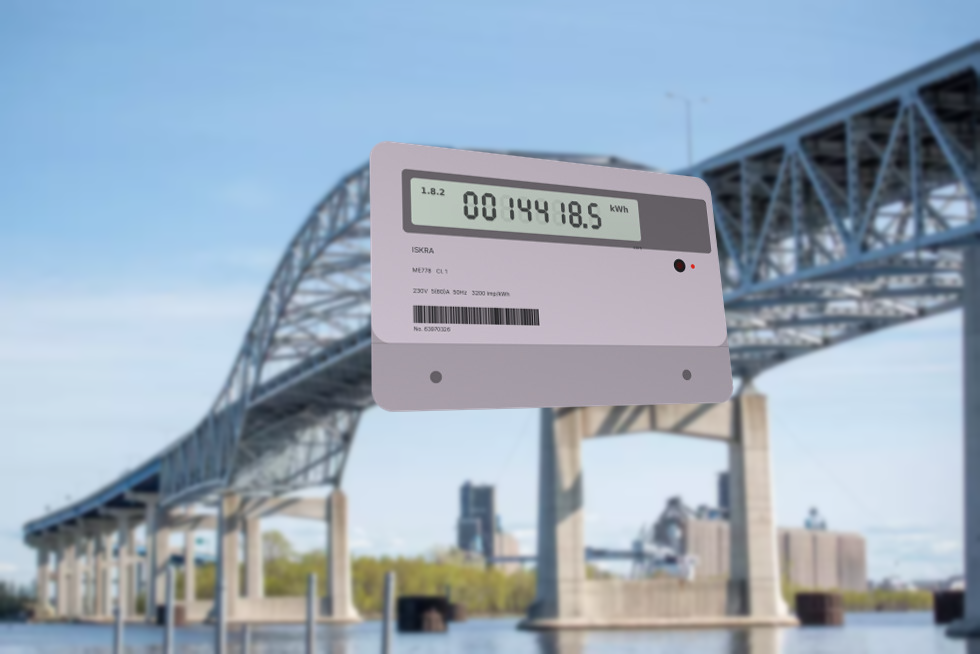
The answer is 14418.5 kWh
